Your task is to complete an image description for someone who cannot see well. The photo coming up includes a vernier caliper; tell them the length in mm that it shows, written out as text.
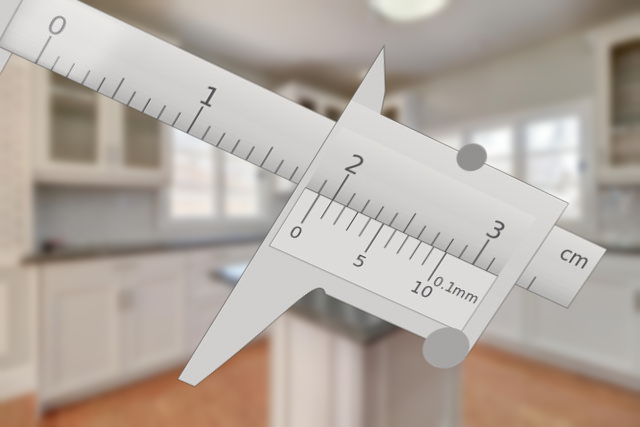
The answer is 19.1 mm
